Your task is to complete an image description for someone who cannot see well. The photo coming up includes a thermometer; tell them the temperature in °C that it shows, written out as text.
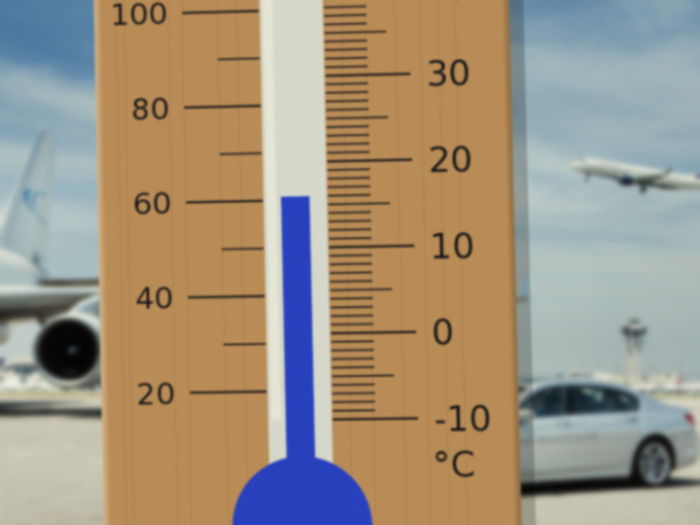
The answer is 16 °C
